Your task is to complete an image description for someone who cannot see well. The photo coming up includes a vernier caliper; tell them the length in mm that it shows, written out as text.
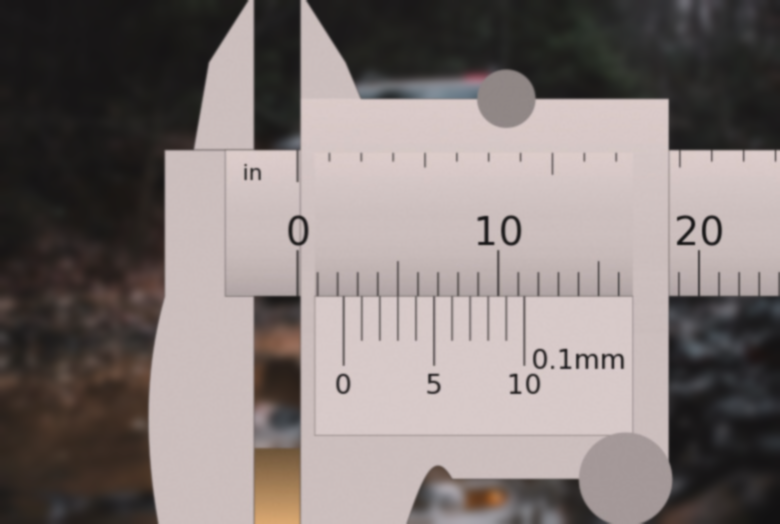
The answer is 2.3 mm
